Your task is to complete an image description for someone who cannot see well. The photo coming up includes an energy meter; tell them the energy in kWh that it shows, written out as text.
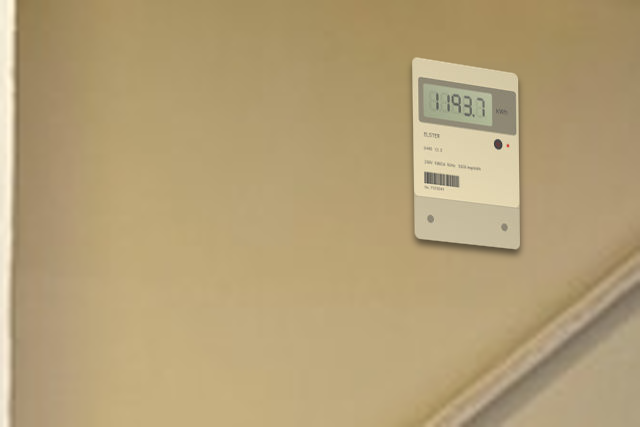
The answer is 1193.7 kWh
